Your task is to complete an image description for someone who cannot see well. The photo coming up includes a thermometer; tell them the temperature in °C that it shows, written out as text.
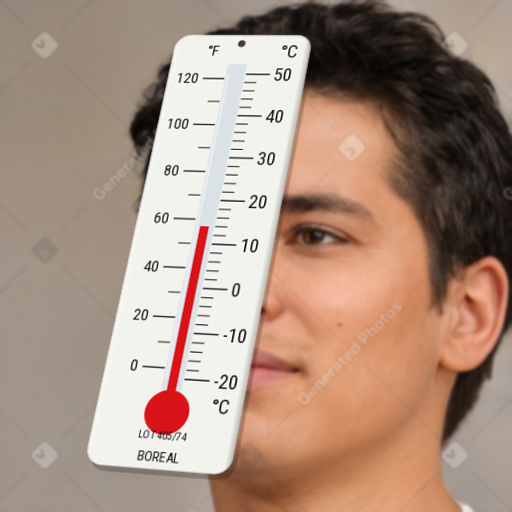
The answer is 14 °C
